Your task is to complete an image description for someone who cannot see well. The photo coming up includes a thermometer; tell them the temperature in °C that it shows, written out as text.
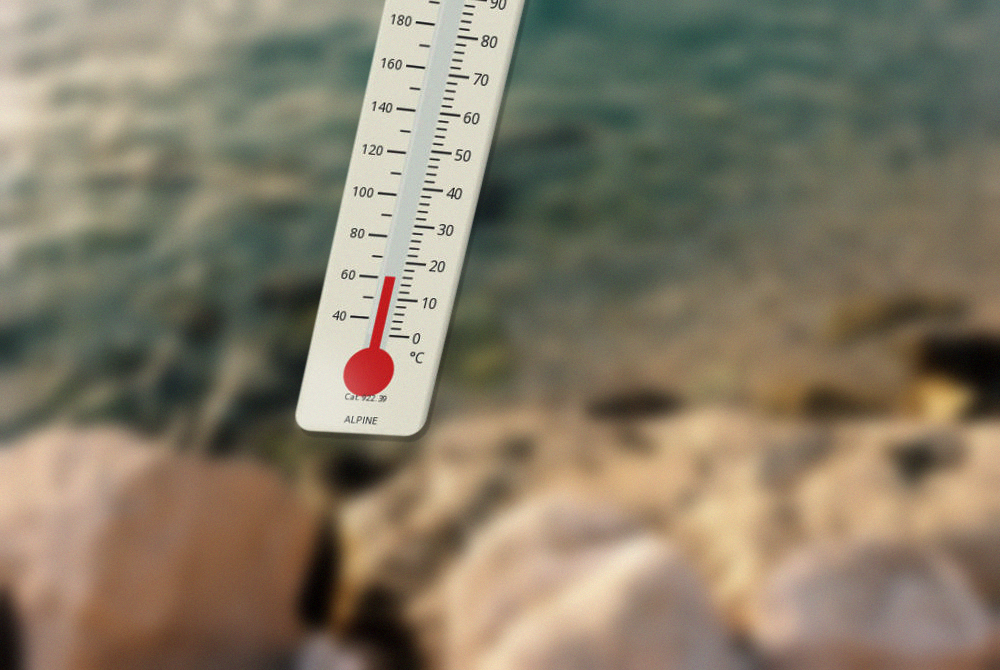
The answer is 16 °C
